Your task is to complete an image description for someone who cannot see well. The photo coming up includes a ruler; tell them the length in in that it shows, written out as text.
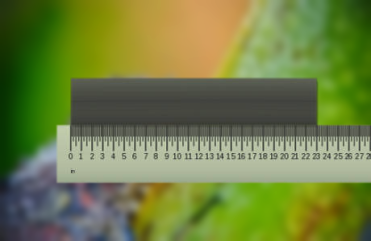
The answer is 23 in
